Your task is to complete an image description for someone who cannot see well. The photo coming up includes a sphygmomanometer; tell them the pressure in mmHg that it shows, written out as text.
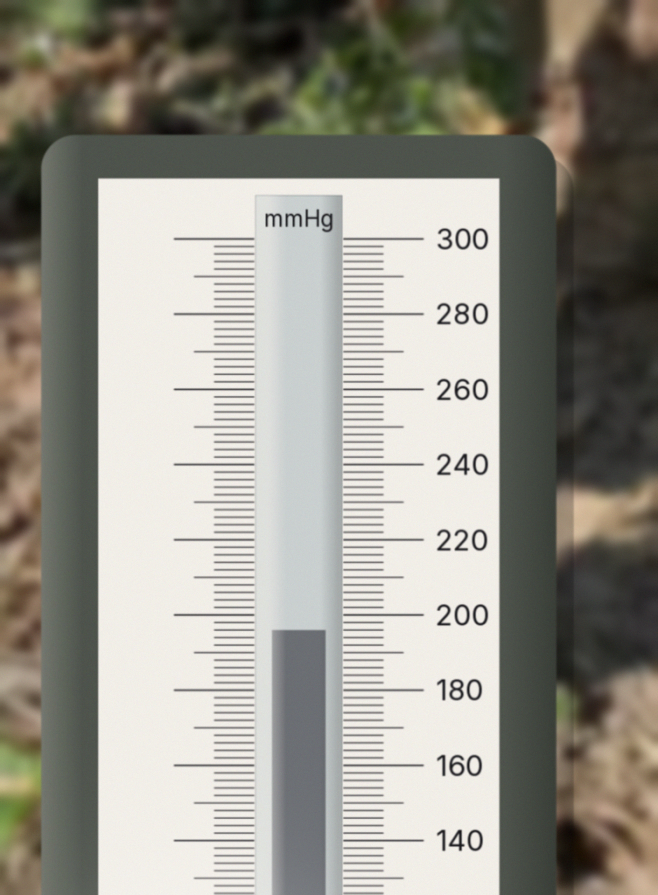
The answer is 196 mmHg
